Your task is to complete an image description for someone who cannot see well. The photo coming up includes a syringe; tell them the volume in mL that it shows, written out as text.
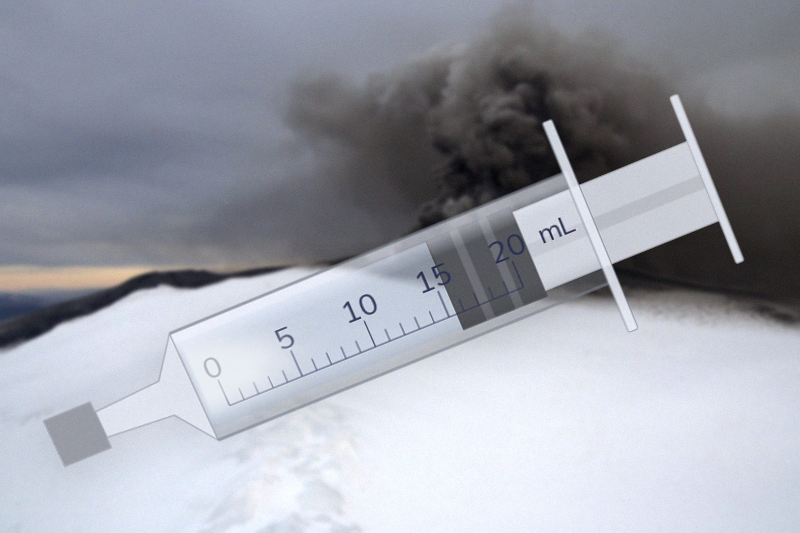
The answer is 15.5 mL
